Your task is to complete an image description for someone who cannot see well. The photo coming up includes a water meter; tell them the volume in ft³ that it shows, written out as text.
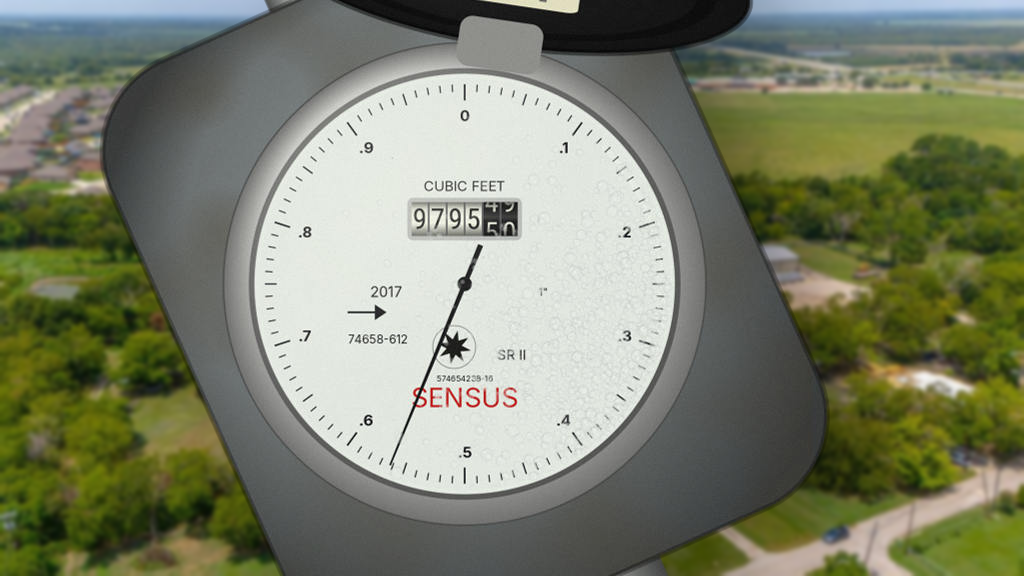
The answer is 979549.56 ft³
